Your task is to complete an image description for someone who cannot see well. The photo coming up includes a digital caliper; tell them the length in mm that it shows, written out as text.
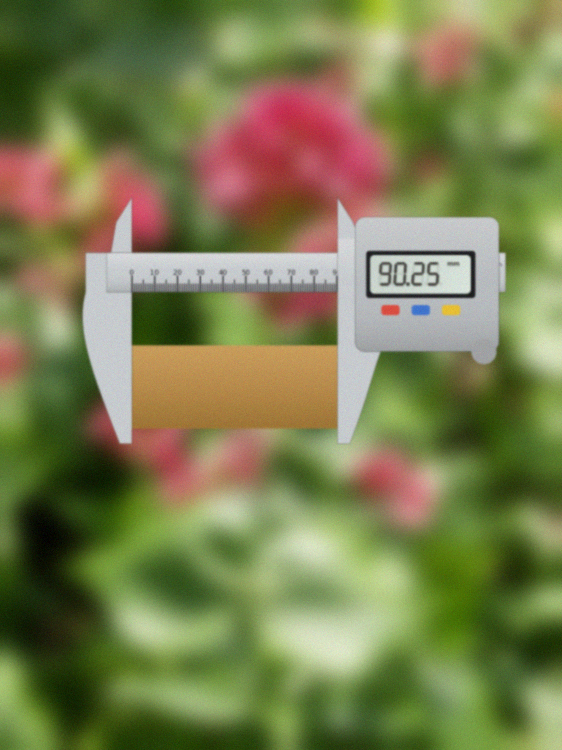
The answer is 90.25 mm
